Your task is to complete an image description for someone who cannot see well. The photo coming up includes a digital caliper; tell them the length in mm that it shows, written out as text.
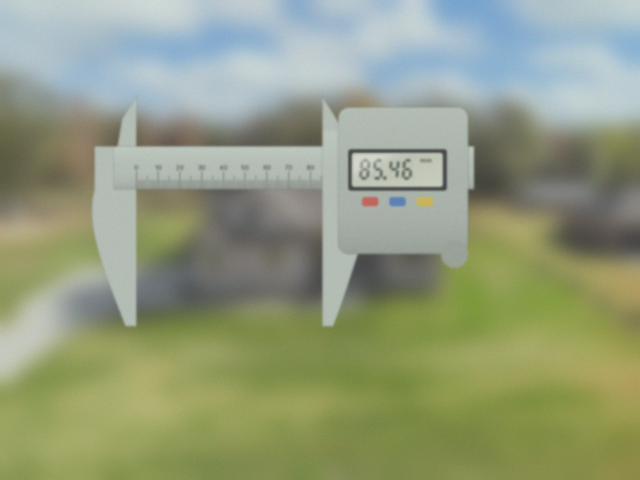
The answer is 85.46 mm
